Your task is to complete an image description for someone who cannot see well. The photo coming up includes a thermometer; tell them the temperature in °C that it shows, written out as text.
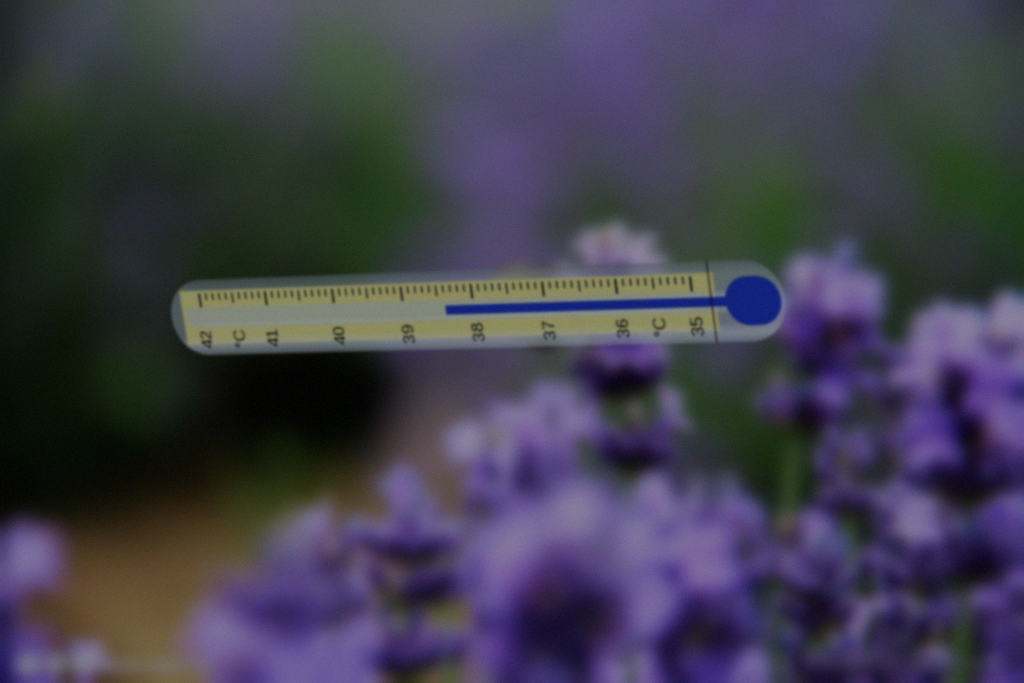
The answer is 38.4 °C
